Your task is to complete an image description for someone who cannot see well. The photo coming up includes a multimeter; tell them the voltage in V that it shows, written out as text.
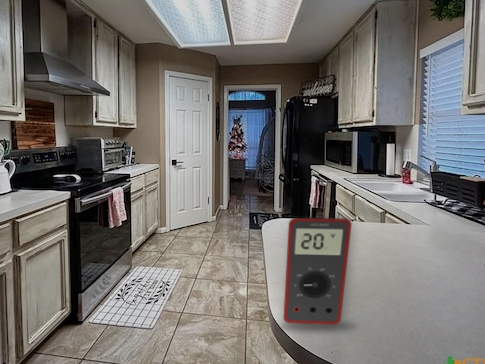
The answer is 20 V
